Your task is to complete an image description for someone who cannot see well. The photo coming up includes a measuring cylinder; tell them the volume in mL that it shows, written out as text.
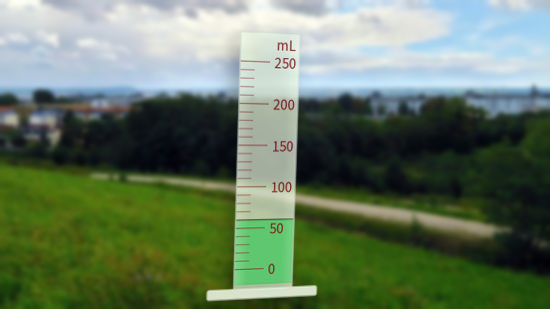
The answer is 60 mL
